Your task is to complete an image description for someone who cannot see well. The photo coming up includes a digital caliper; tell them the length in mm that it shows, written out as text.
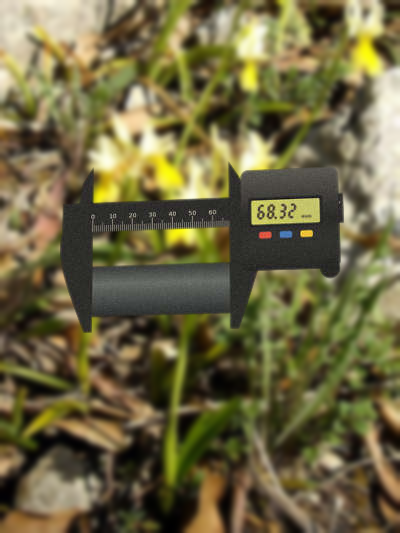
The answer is 68.32 mm
